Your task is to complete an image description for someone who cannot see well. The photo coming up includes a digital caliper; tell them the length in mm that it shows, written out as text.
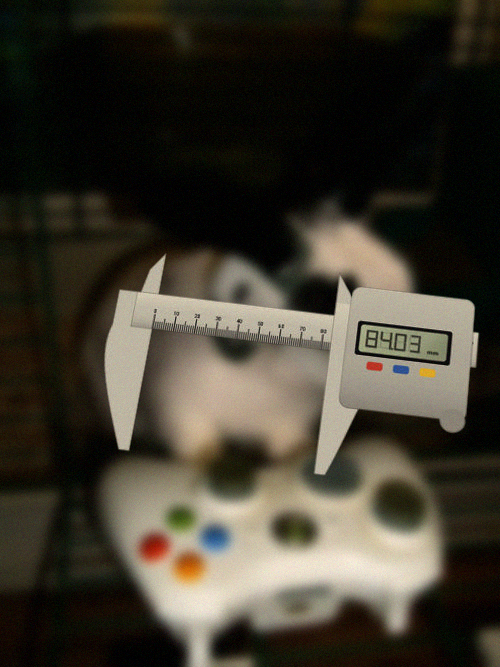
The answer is 84.03 mm
